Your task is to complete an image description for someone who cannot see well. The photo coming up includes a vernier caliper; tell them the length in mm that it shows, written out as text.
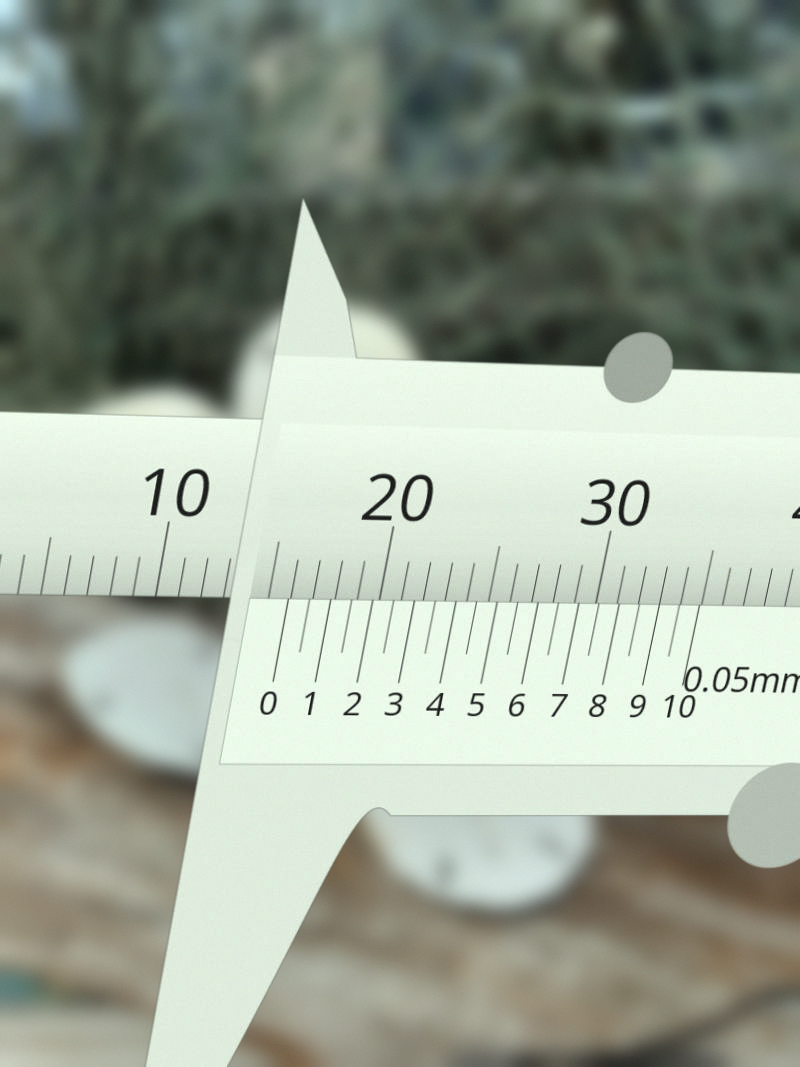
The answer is 15.9 mm
